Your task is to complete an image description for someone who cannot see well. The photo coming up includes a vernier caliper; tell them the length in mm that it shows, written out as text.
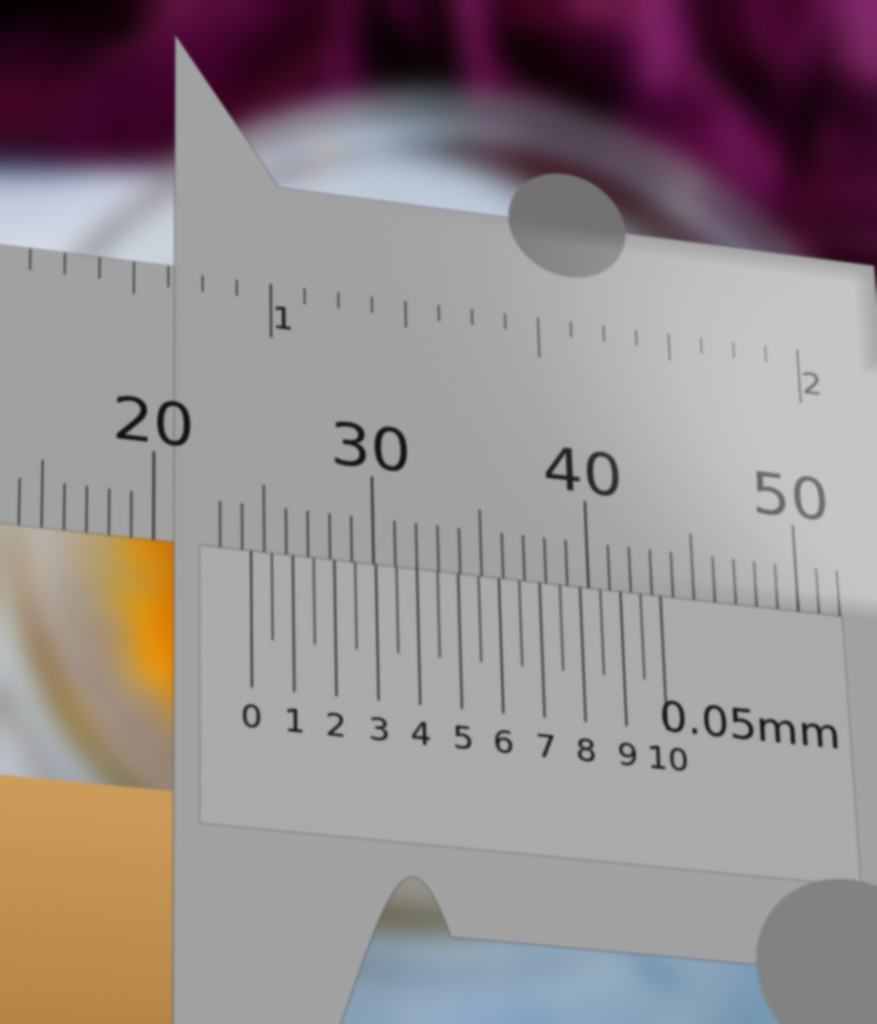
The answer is 24.4 mm
